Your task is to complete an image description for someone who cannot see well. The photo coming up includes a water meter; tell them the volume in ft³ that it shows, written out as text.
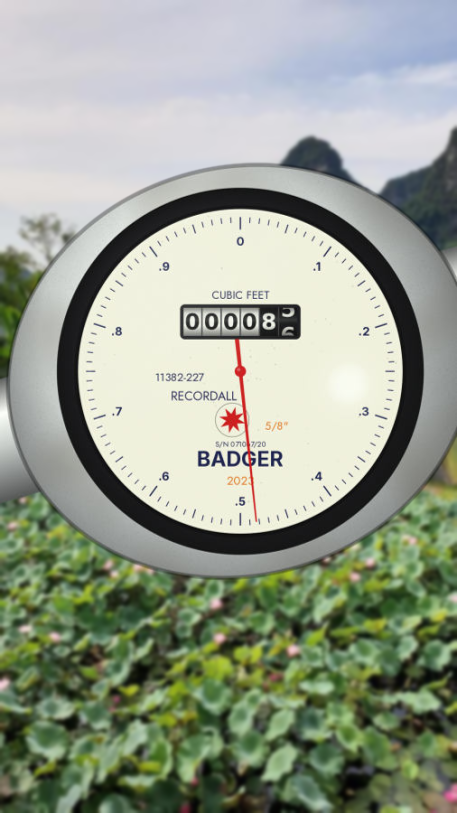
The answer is 85.48 ft³
